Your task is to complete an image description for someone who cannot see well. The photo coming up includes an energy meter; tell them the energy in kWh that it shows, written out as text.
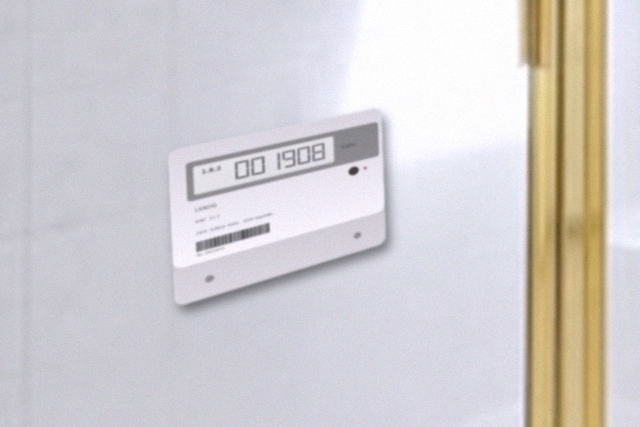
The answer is 1908 kWh
